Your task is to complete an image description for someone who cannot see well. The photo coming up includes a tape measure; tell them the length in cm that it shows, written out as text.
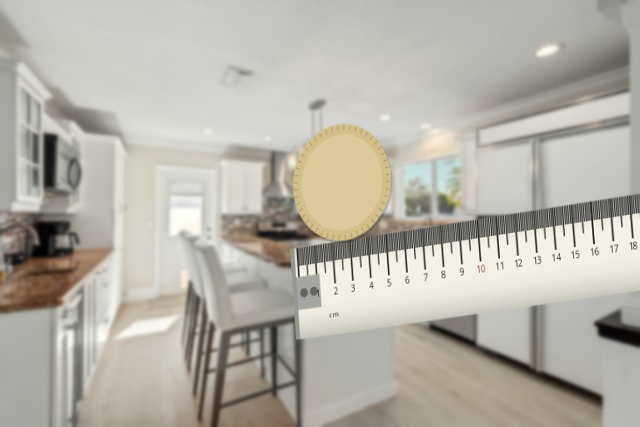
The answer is 5.5 cm
